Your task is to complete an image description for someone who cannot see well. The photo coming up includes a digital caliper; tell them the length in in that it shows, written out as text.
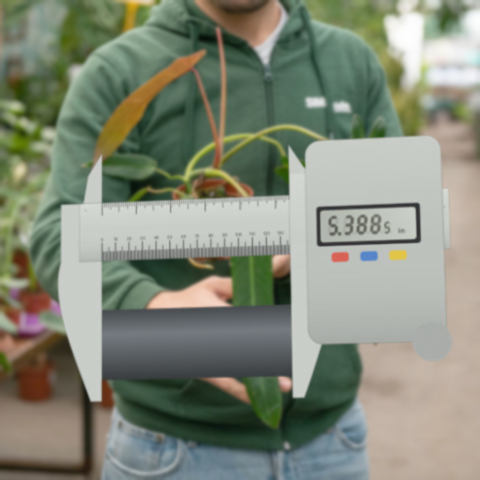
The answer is 5.3885 in
